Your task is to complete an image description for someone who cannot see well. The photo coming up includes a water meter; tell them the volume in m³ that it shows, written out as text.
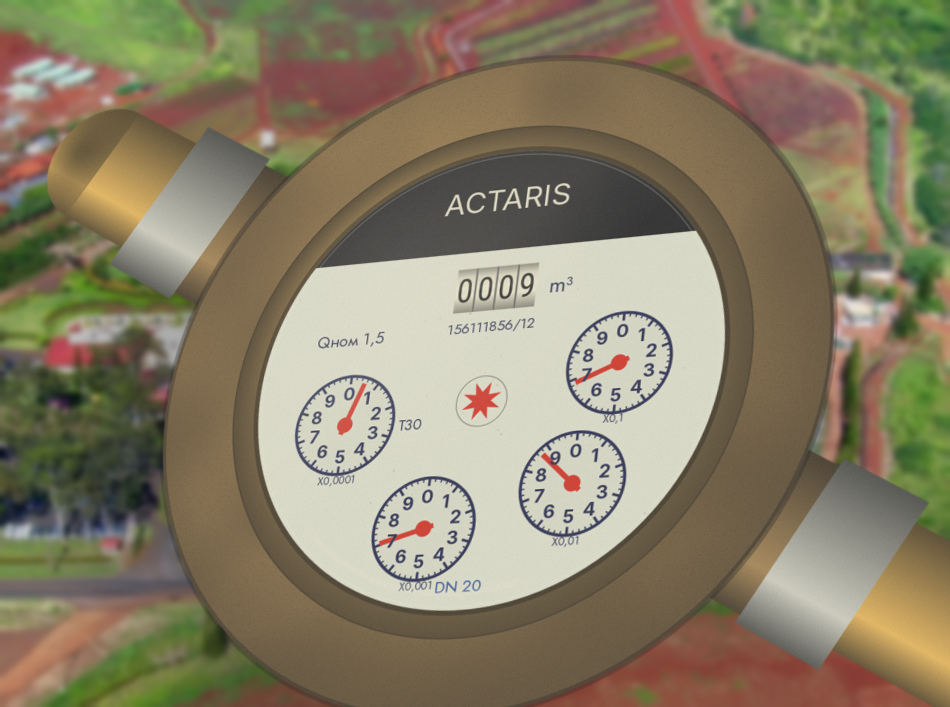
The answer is 9.6870 m³
